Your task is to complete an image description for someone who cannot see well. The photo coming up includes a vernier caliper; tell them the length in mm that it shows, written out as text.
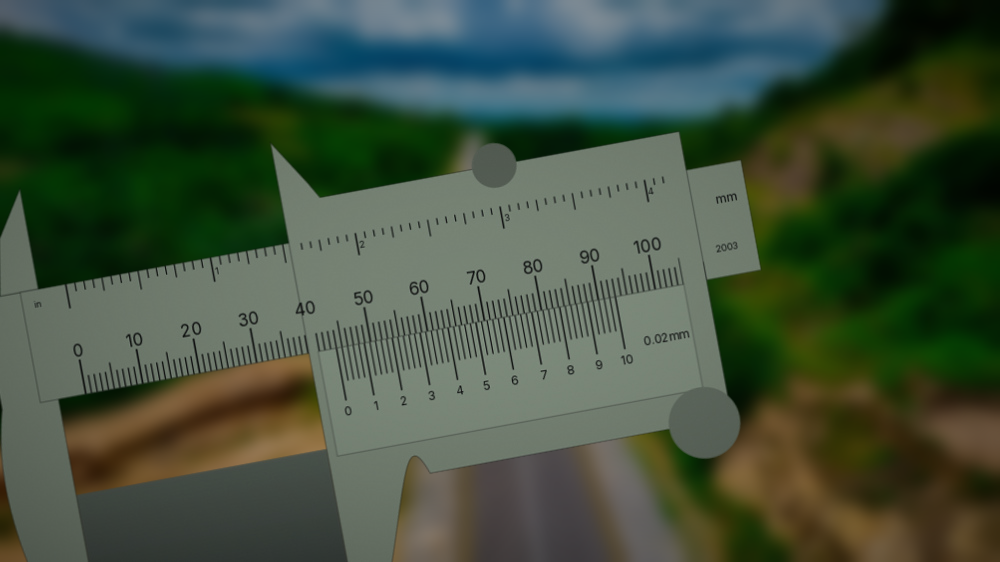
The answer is 44.0 mm
